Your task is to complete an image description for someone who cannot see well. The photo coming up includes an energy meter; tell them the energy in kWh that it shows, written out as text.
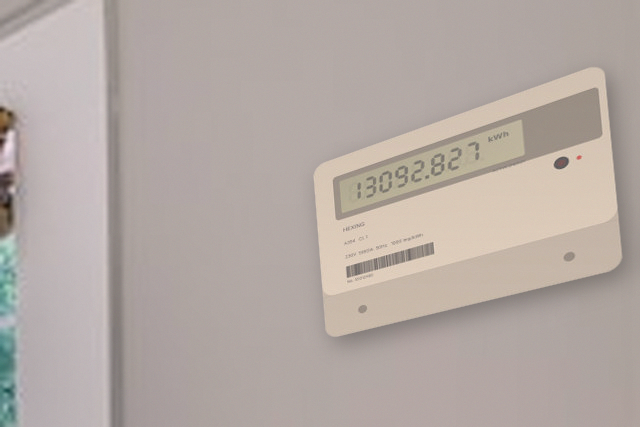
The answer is 13092.827 kWh
